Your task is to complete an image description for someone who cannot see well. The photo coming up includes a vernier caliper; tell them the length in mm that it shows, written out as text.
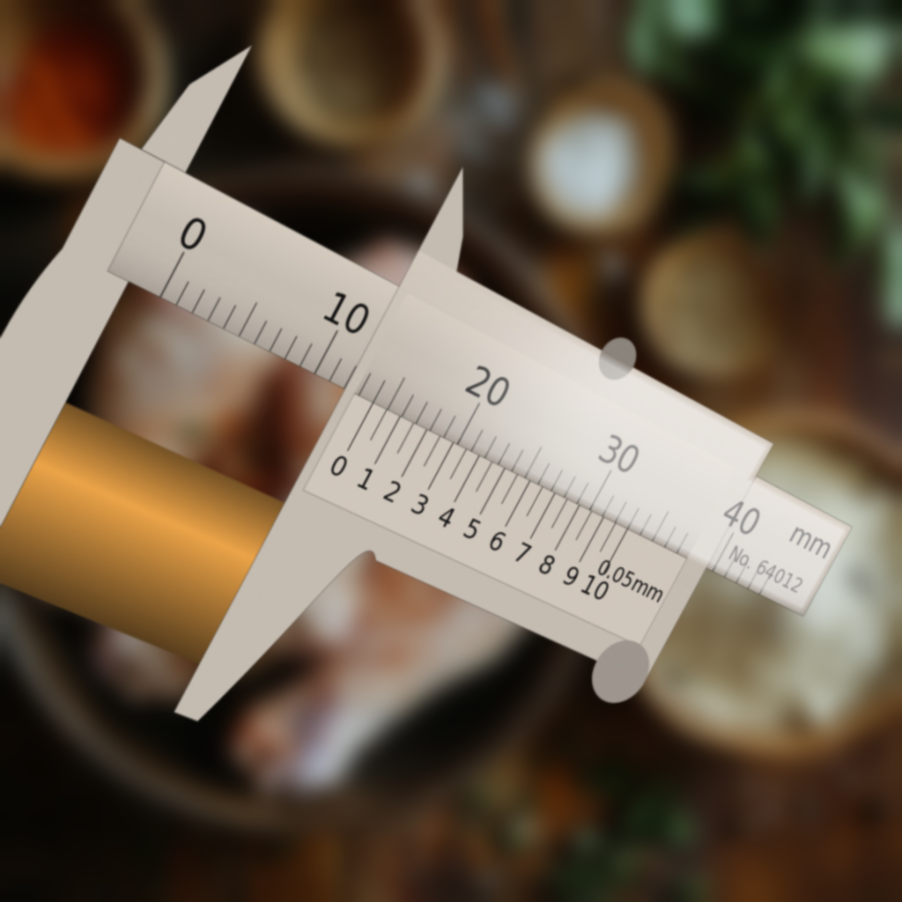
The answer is 14.0 mm
